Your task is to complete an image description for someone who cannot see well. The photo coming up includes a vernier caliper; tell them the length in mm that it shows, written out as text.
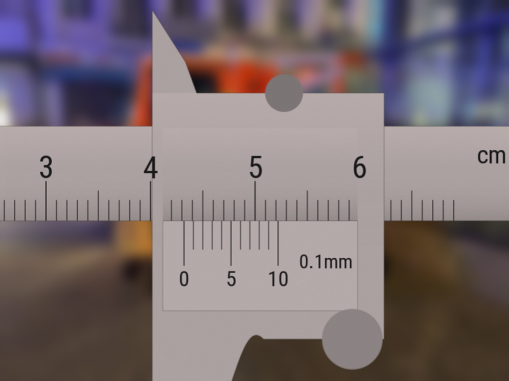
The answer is 43.2 mm
